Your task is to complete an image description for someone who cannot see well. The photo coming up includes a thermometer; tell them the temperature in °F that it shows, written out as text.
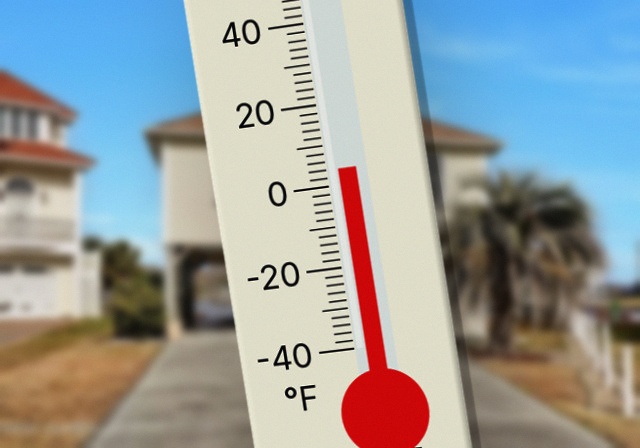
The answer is 4 °F
